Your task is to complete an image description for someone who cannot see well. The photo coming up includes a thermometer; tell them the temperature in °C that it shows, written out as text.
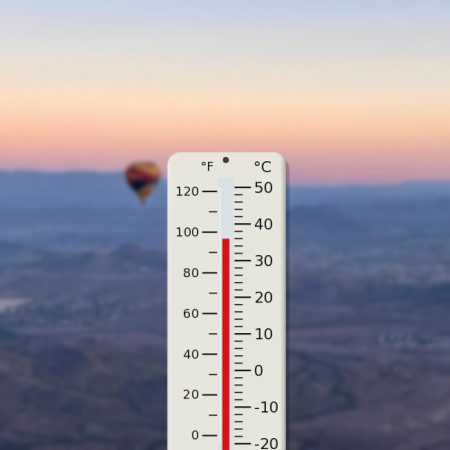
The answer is 36 °C
